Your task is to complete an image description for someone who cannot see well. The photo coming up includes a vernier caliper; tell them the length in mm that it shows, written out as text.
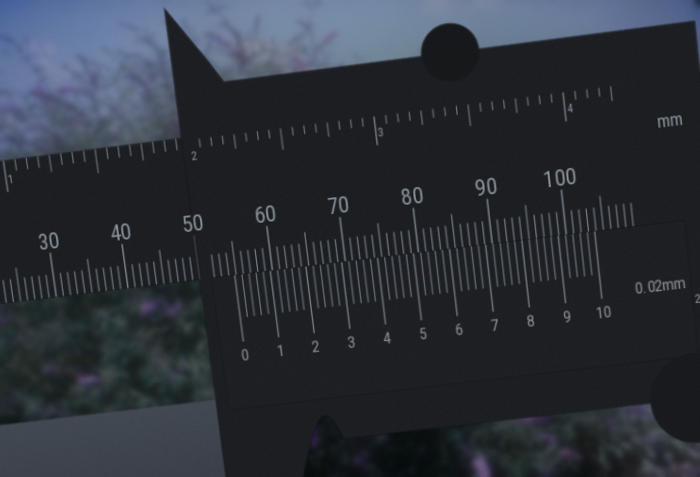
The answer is 54.8 mm
